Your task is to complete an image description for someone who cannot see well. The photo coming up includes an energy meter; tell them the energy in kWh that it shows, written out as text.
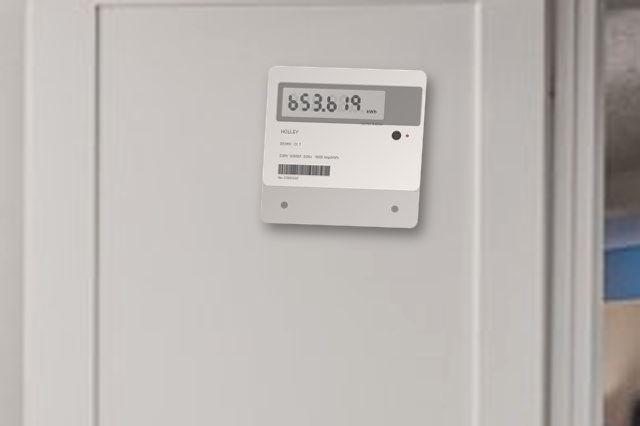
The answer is 653.619 kWh
